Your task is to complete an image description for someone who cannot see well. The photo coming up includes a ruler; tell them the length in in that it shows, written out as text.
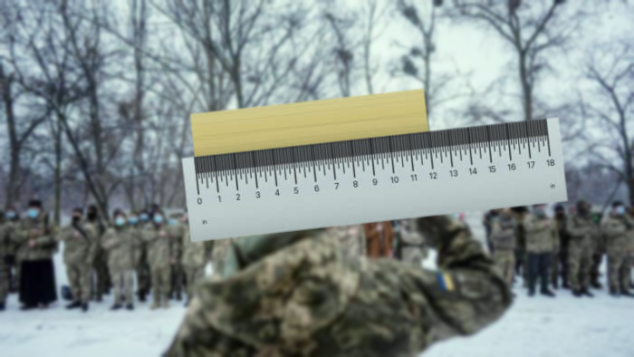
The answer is 12 in
